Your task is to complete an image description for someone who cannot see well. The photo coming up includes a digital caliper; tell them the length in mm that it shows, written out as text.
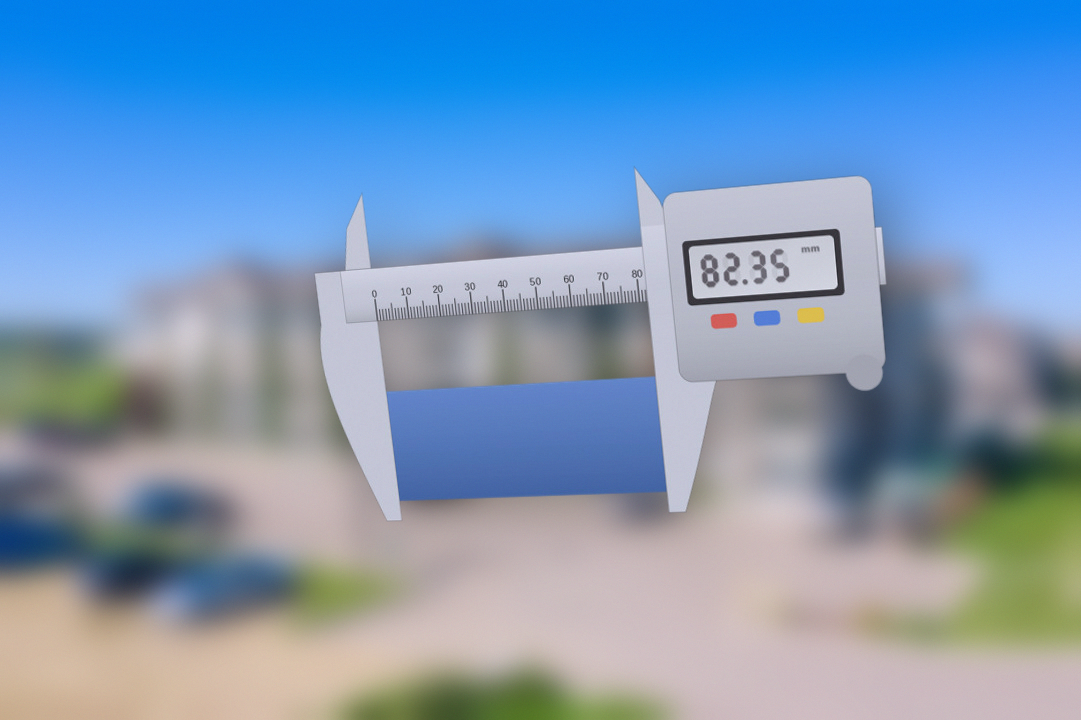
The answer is 82.35 mm
